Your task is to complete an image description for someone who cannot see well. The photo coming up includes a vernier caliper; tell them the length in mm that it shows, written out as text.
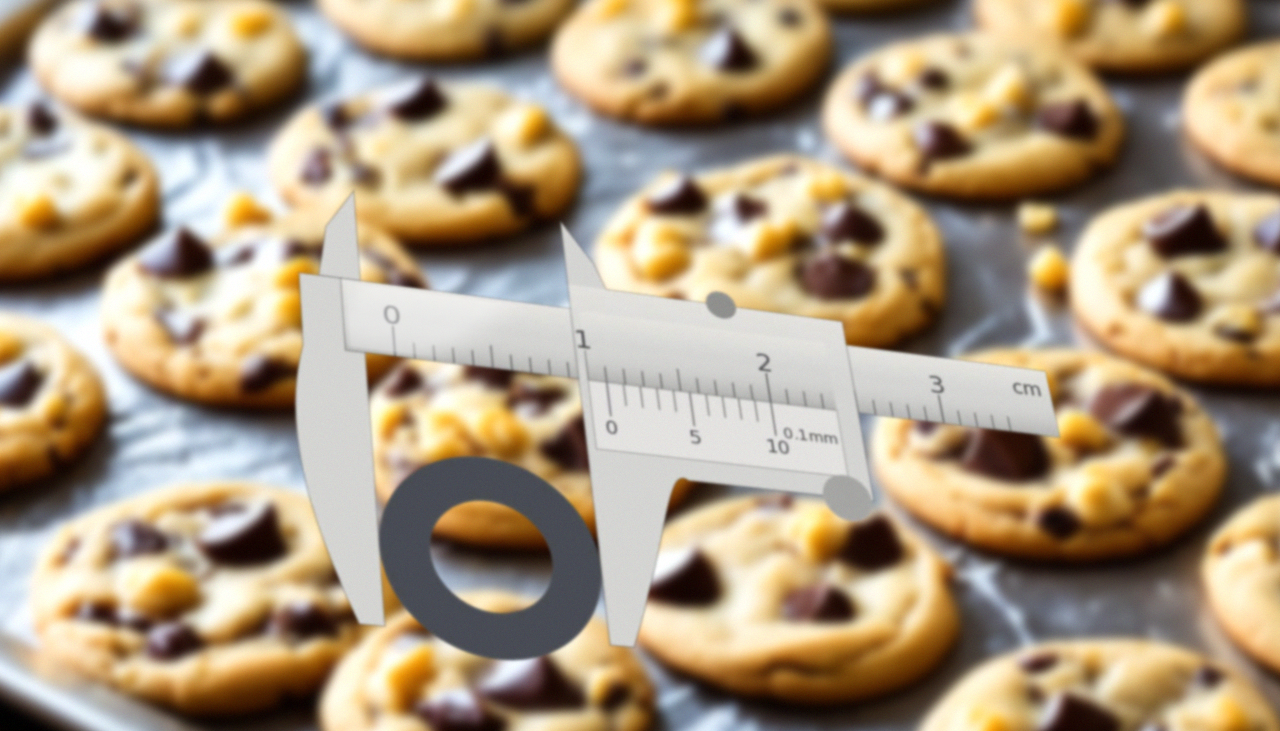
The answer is 11.0 mm
